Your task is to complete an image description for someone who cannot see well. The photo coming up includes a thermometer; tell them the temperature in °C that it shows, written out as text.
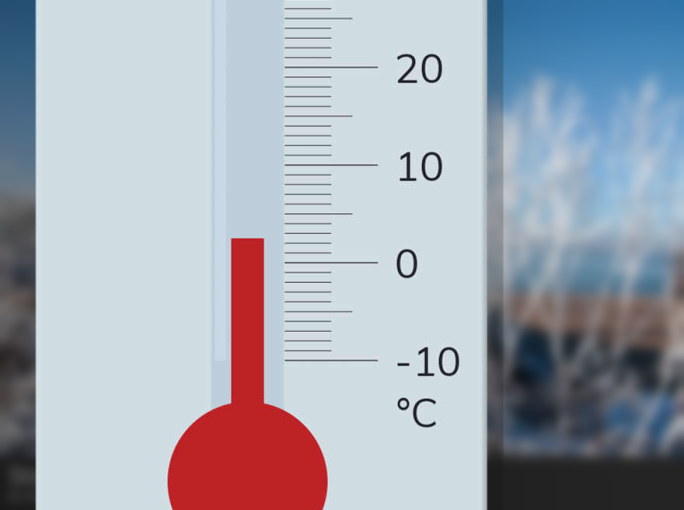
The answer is 2.5 °C
